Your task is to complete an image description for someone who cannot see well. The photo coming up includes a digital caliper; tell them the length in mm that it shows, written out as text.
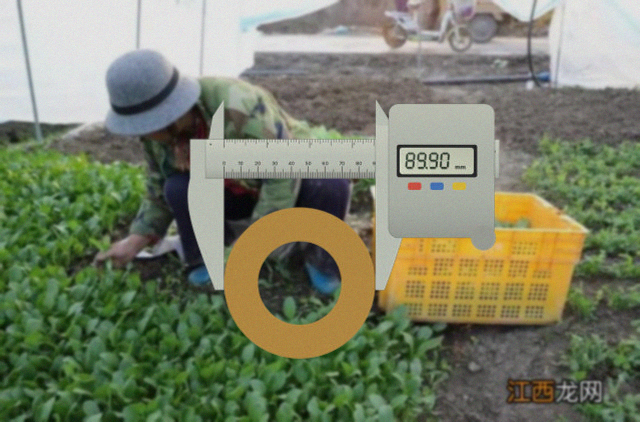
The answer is 89.90 mm
